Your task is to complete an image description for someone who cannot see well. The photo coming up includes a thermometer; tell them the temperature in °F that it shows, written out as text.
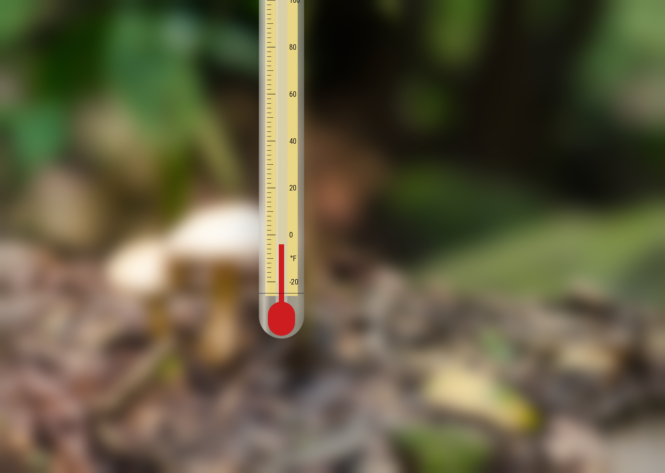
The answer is -4 °F
